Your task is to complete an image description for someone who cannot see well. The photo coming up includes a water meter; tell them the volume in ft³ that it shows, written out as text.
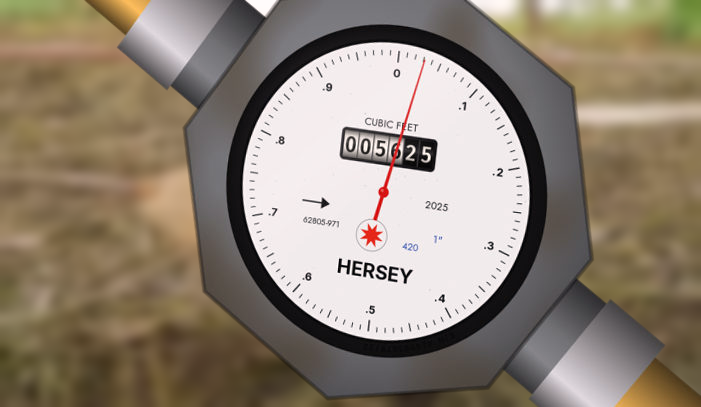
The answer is 5625.03 ft³
